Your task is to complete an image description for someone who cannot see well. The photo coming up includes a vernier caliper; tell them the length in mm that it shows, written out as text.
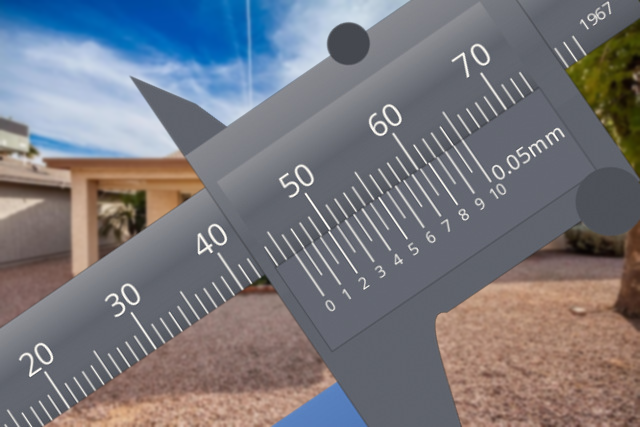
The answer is 46.0 mm
